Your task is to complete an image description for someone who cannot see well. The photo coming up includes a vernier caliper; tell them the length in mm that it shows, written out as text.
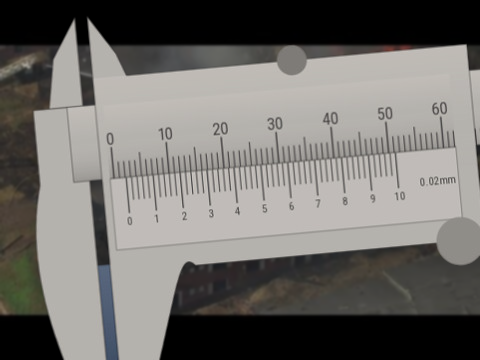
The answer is 2.2 mm
